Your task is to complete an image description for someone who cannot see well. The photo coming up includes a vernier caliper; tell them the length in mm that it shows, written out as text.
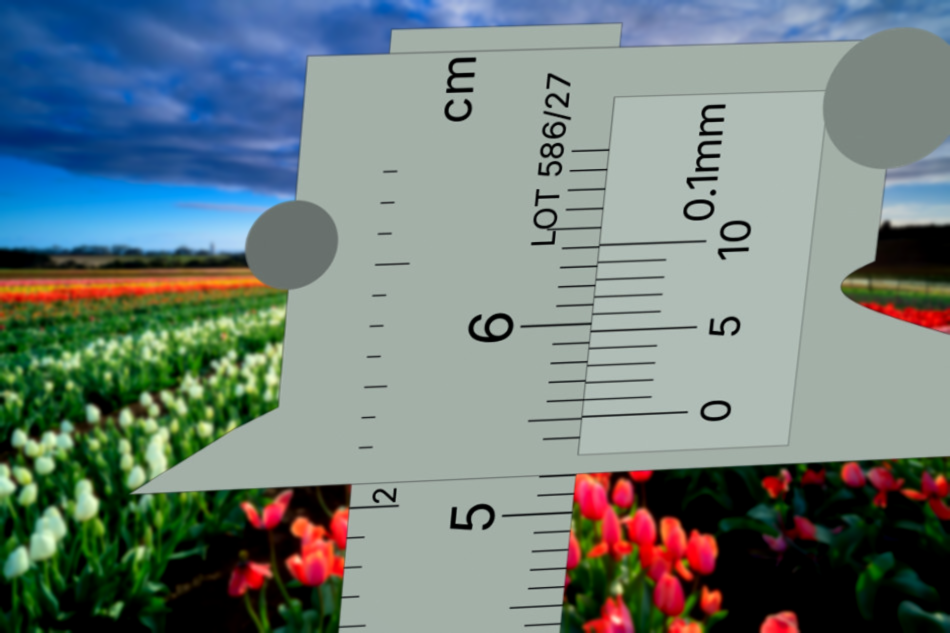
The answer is 55.1 mm
